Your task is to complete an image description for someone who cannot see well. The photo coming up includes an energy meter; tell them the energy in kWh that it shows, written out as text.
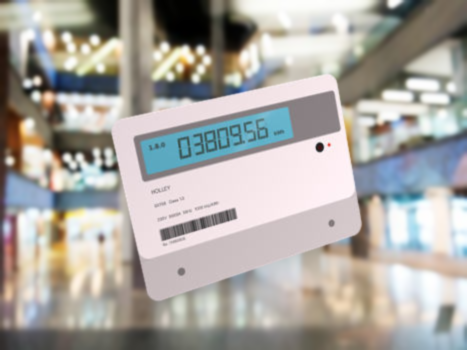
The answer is 3809.56 kWh
